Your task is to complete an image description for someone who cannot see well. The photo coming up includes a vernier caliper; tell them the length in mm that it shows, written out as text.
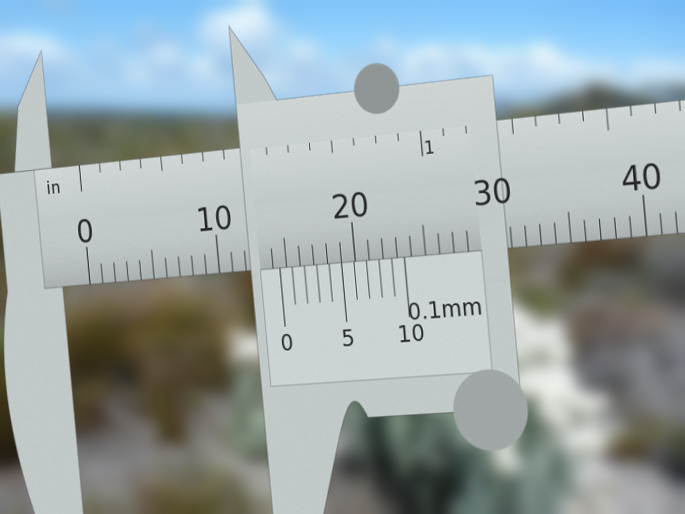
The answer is 14.5 mm
